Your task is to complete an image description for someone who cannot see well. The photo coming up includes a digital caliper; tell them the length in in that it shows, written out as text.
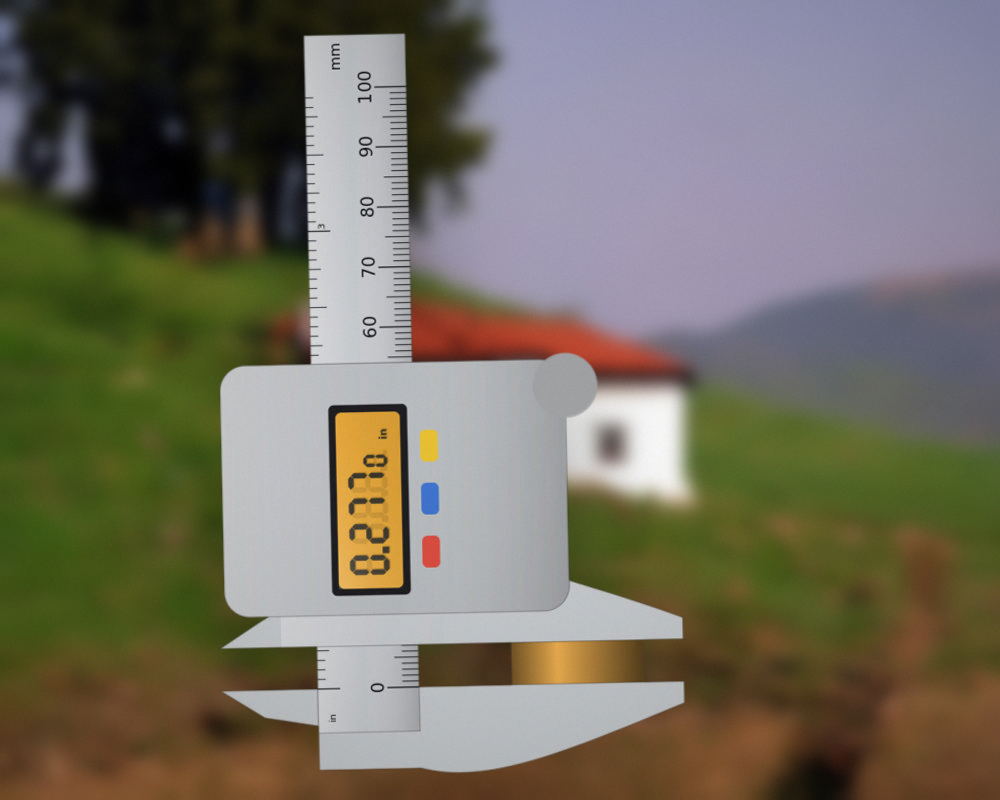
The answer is 0.2770 in
